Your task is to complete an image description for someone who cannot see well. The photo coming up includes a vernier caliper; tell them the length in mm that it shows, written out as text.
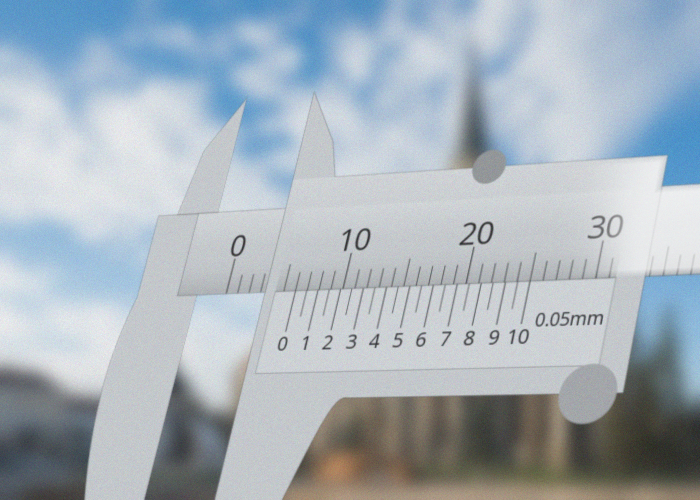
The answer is 6.0 mm
